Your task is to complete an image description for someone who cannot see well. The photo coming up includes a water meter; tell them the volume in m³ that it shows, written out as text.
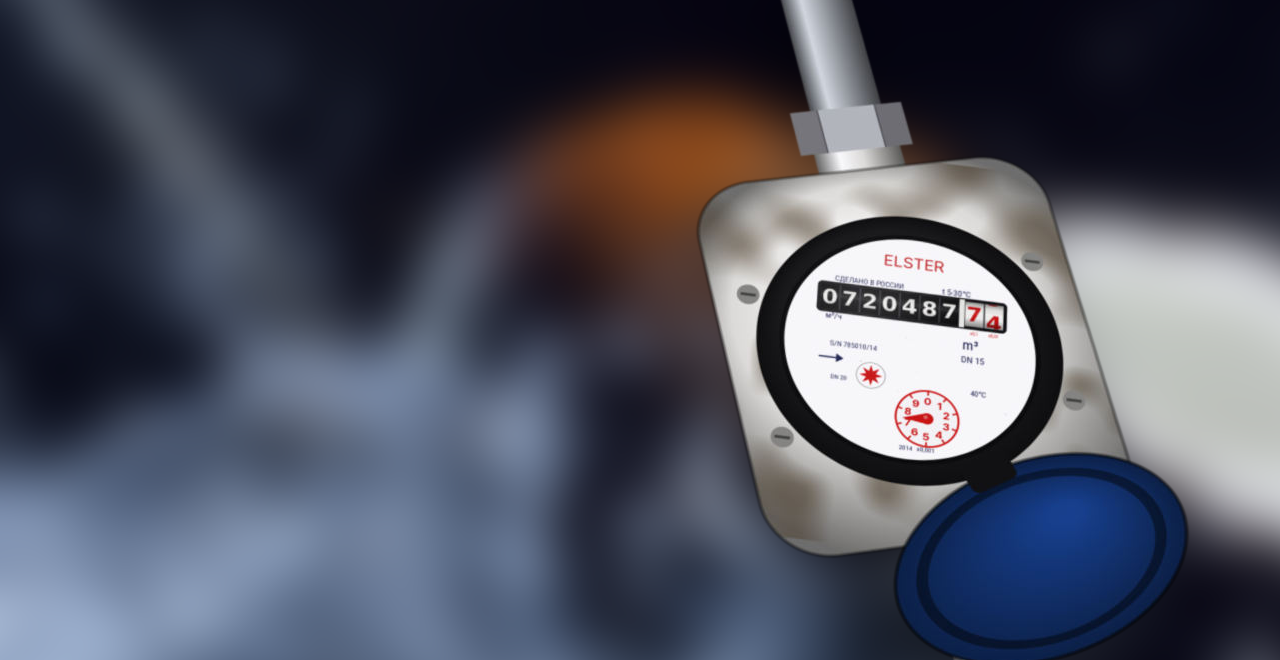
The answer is 720487.737 m³
